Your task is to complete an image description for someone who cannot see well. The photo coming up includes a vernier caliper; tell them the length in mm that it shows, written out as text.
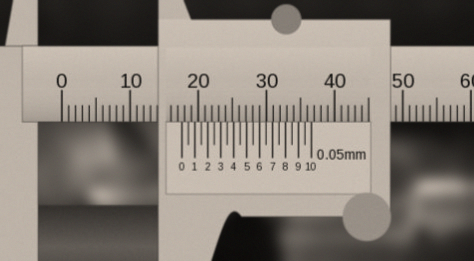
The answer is 17.6 mm
